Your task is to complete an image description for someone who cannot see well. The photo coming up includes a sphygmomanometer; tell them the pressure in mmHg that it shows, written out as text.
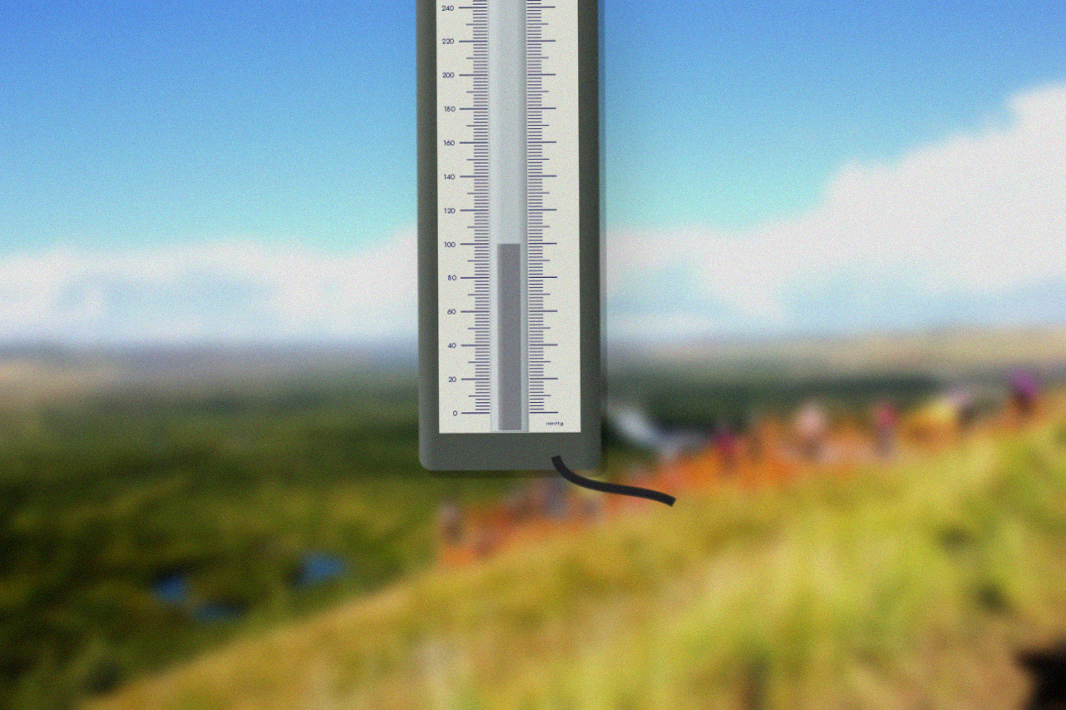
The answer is 100 mmHg
